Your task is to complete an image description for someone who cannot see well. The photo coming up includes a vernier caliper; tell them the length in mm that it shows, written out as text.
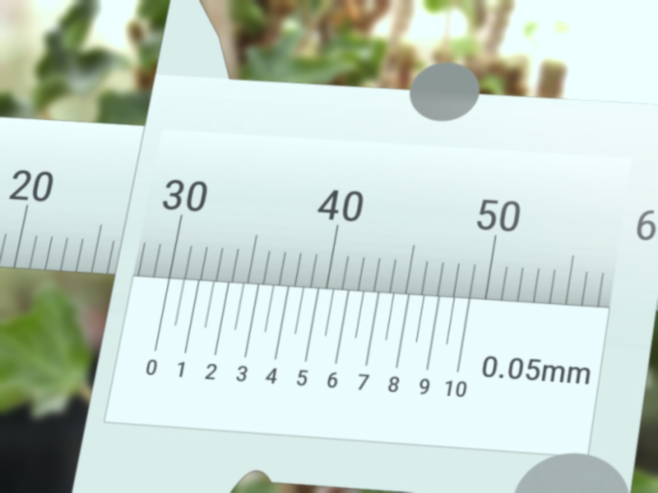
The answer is 30.0 mm
